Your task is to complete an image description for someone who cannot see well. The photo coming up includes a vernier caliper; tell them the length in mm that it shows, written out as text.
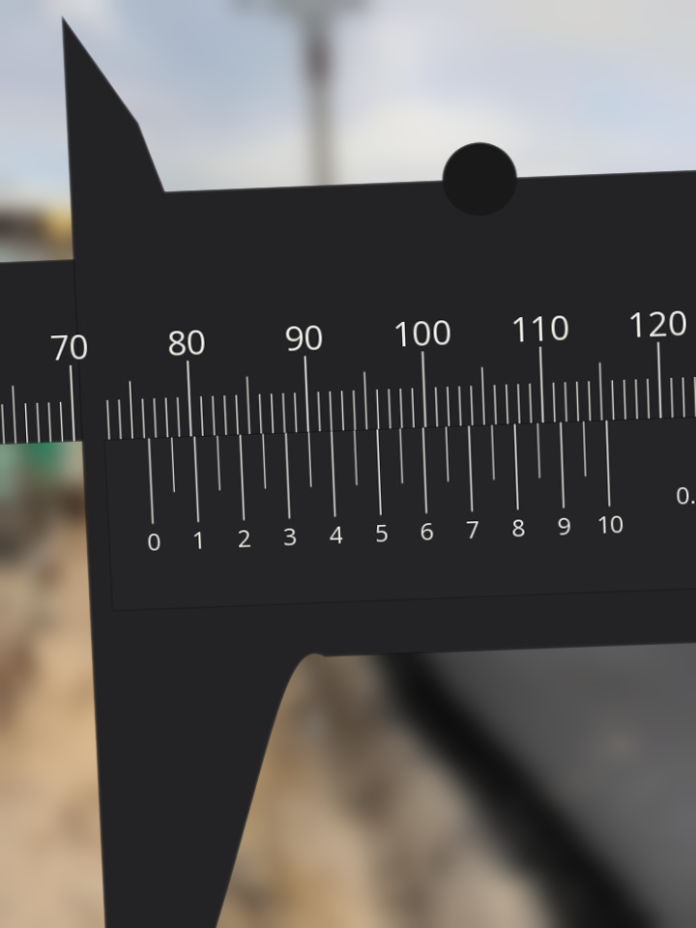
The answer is 76.4 mm
